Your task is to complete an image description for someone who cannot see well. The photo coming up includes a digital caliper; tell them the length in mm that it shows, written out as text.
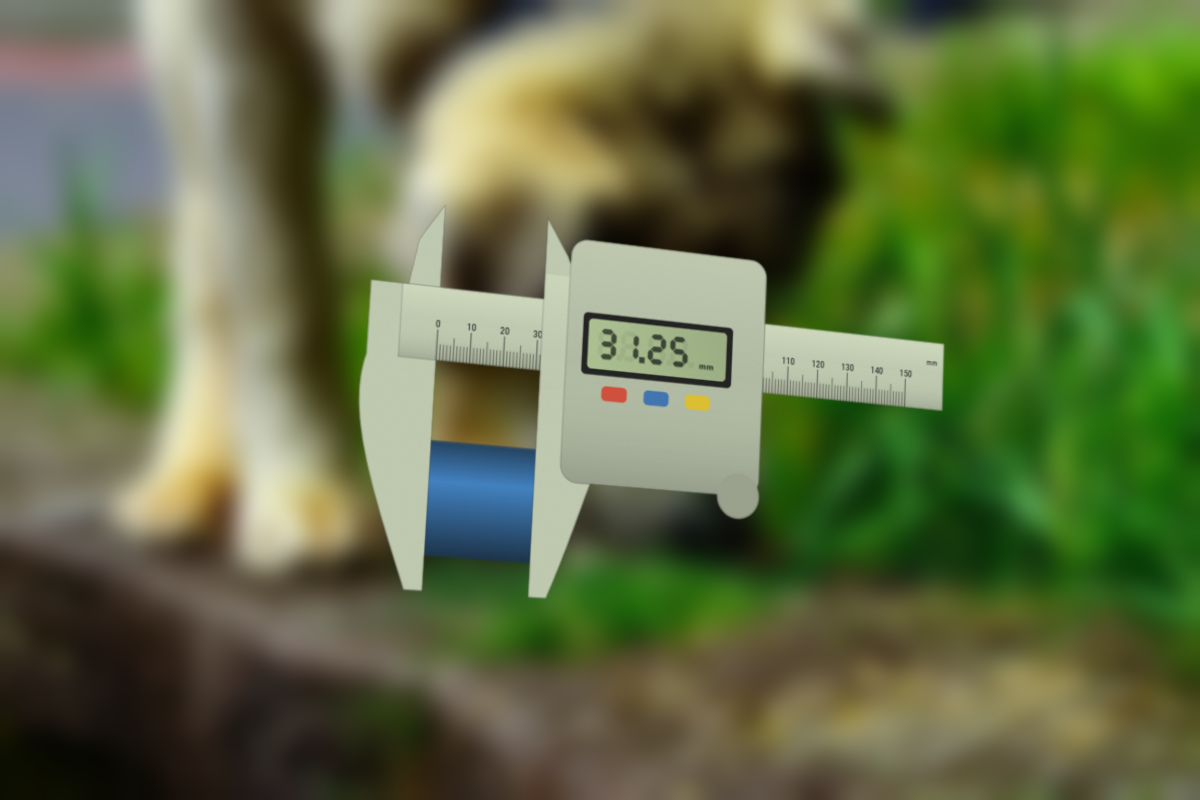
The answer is 31.25 mm
